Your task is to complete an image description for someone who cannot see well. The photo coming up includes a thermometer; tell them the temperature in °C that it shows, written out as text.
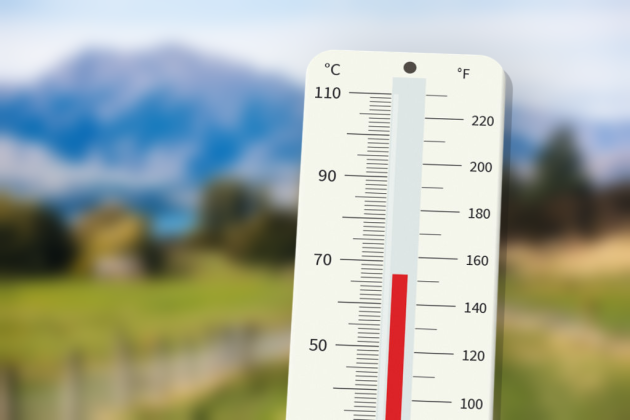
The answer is 67 °C
